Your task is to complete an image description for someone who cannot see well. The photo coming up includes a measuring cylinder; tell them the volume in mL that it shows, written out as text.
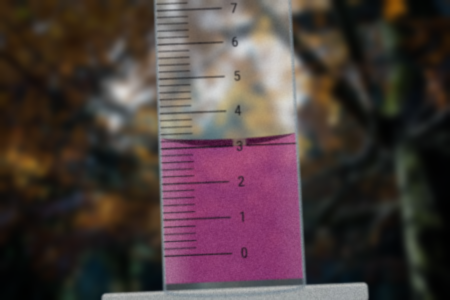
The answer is 3 mL
